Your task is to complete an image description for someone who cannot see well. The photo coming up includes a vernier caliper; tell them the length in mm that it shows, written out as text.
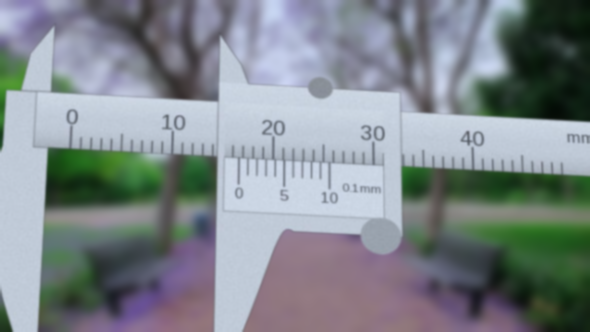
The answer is 16.6 mm
